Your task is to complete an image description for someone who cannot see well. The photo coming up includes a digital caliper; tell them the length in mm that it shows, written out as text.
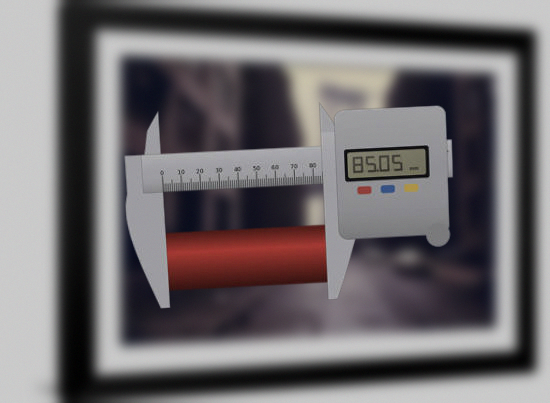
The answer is 85.05 mm
